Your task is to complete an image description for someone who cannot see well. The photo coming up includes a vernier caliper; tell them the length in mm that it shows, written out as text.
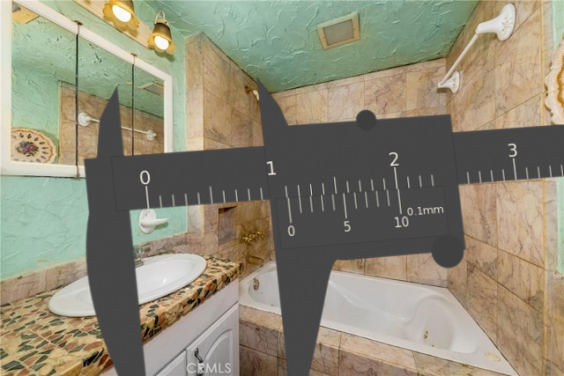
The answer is 11.1 mm
